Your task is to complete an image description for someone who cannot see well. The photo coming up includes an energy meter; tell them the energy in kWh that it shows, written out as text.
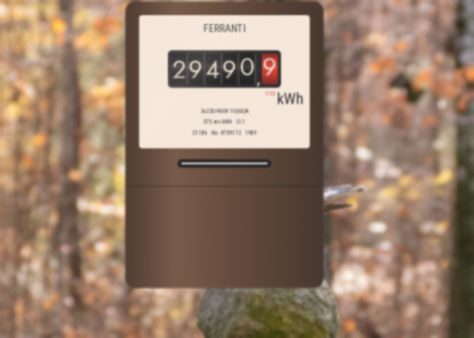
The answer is 29490.9 kWh
